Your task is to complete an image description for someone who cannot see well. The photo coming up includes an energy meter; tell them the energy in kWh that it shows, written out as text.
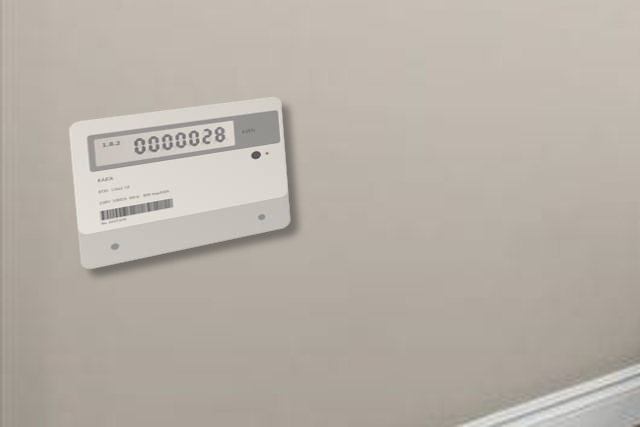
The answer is 28 kWh
